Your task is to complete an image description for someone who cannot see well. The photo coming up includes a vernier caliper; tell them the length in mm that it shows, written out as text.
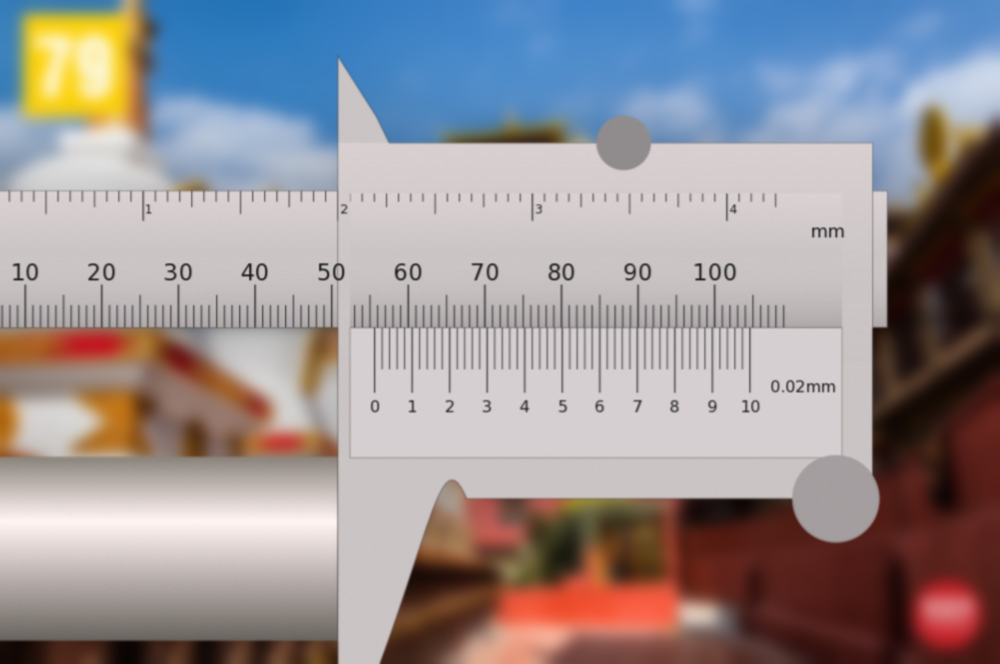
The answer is 55.6 mm
